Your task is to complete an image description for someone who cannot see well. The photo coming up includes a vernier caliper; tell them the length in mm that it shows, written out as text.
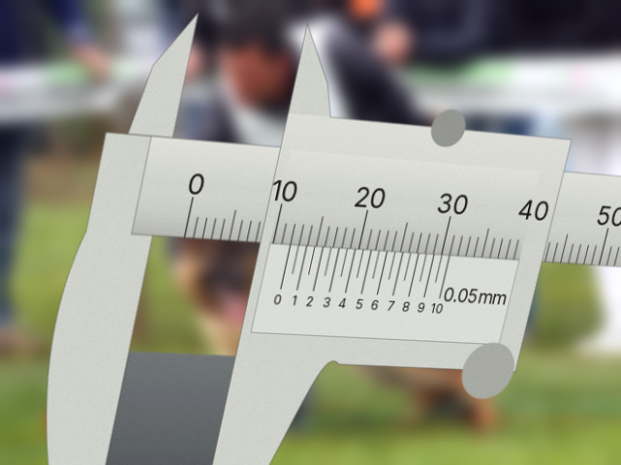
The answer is 12.0 mm
